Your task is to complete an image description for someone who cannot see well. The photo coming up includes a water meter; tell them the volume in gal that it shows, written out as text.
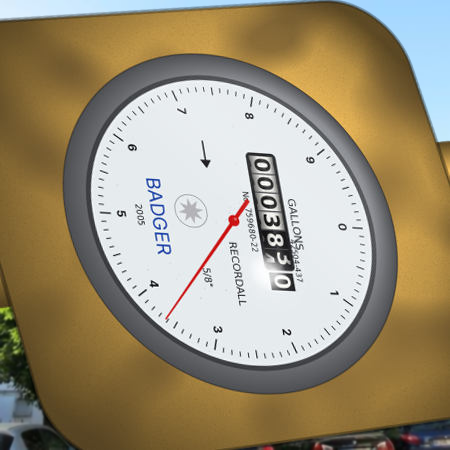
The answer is 3833.6 gal
